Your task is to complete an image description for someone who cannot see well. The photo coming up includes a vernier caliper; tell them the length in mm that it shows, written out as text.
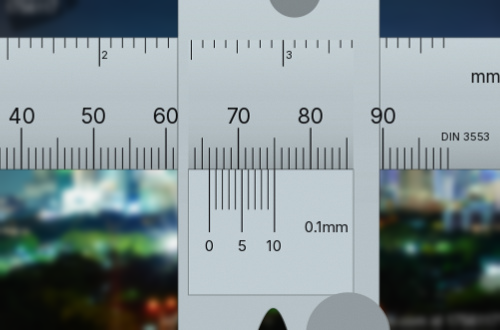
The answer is 66.0 mm
